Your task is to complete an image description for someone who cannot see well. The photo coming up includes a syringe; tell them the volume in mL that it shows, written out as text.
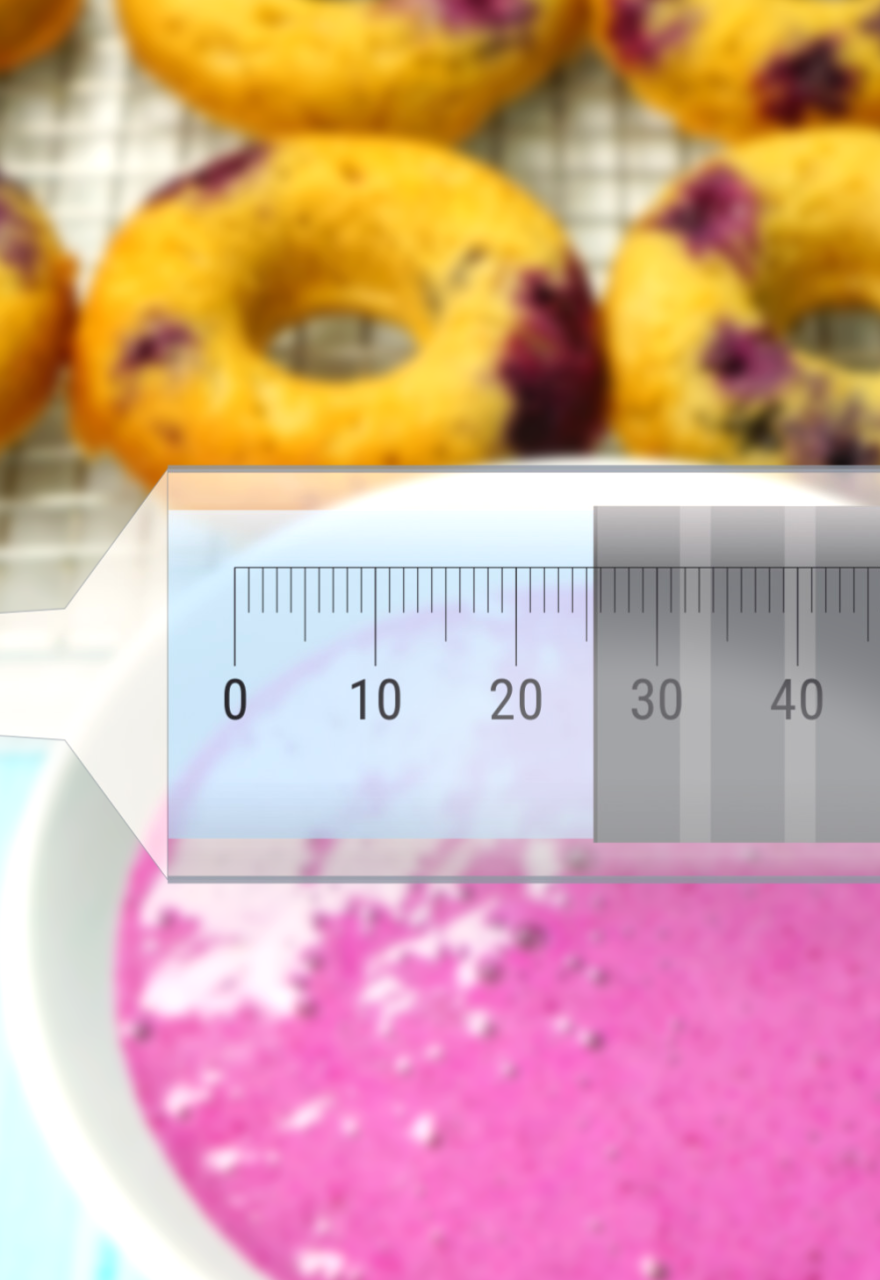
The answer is 25.5 mL
